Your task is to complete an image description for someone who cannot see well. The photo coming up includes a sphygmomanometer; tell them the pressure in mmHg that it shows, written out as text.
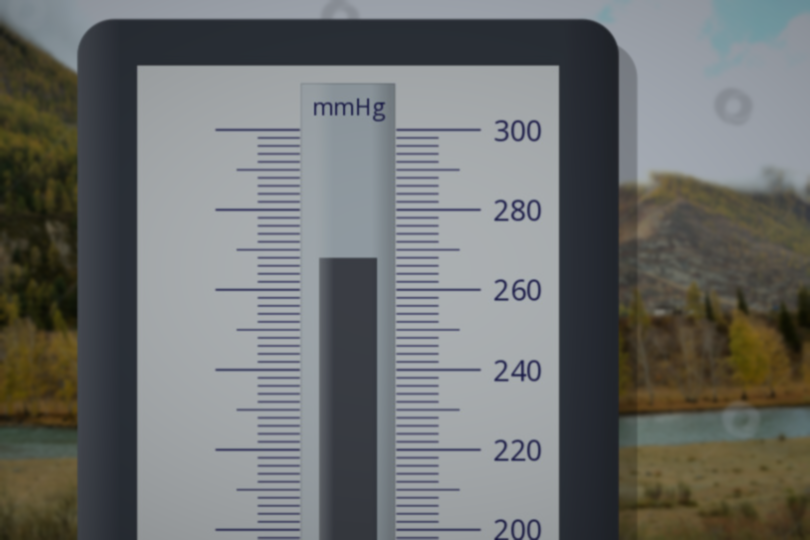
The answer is 268 mmHg
